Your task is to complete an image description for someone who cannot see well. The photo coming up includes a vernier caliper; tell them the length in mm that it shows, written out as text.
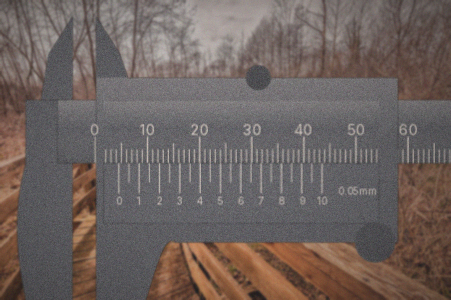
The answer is 4.5 mm
